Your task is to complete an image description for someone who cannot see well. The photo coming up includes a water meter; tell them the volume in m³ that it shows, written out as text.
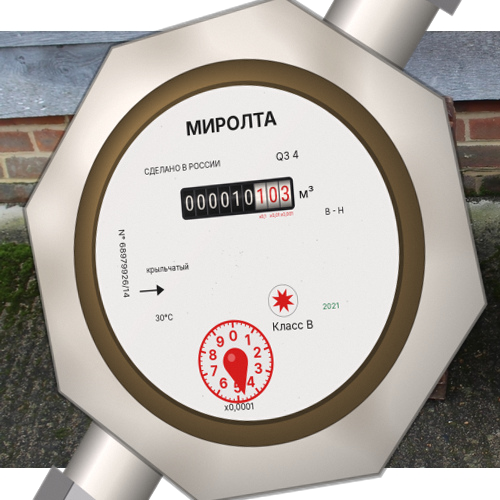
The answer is 10.1034 m³
